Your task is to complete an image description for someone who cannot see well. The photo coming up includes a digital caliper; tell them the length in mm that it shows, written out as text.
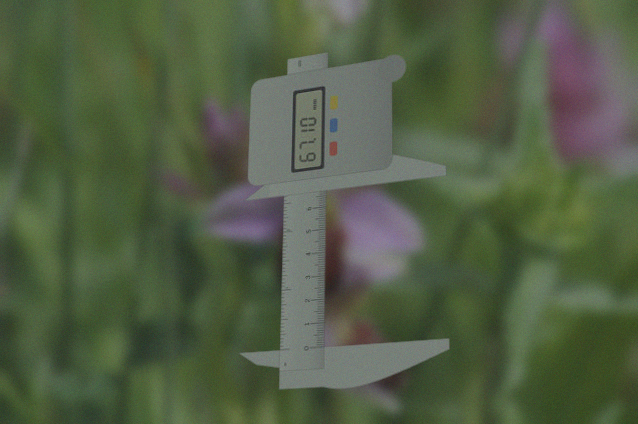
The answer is 67.10 mm
